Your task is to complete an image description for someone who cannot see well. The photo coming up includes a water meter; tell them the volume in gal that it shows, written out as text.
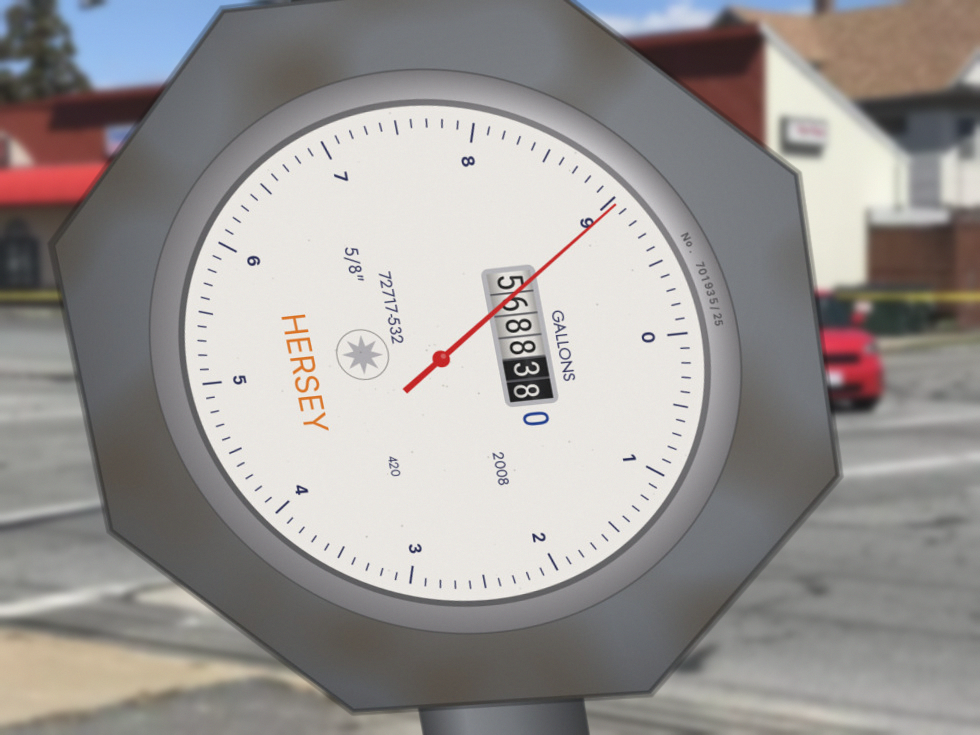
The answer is 5688379.0 gal
